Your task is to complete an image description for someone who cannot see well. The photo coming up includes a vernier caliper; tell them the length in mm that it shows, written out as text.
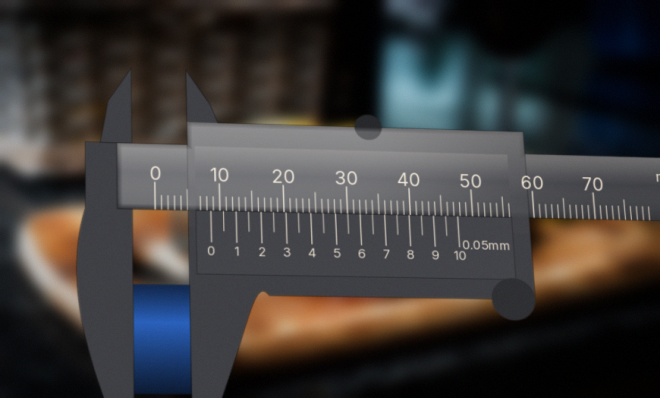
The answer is 8.6 mm
